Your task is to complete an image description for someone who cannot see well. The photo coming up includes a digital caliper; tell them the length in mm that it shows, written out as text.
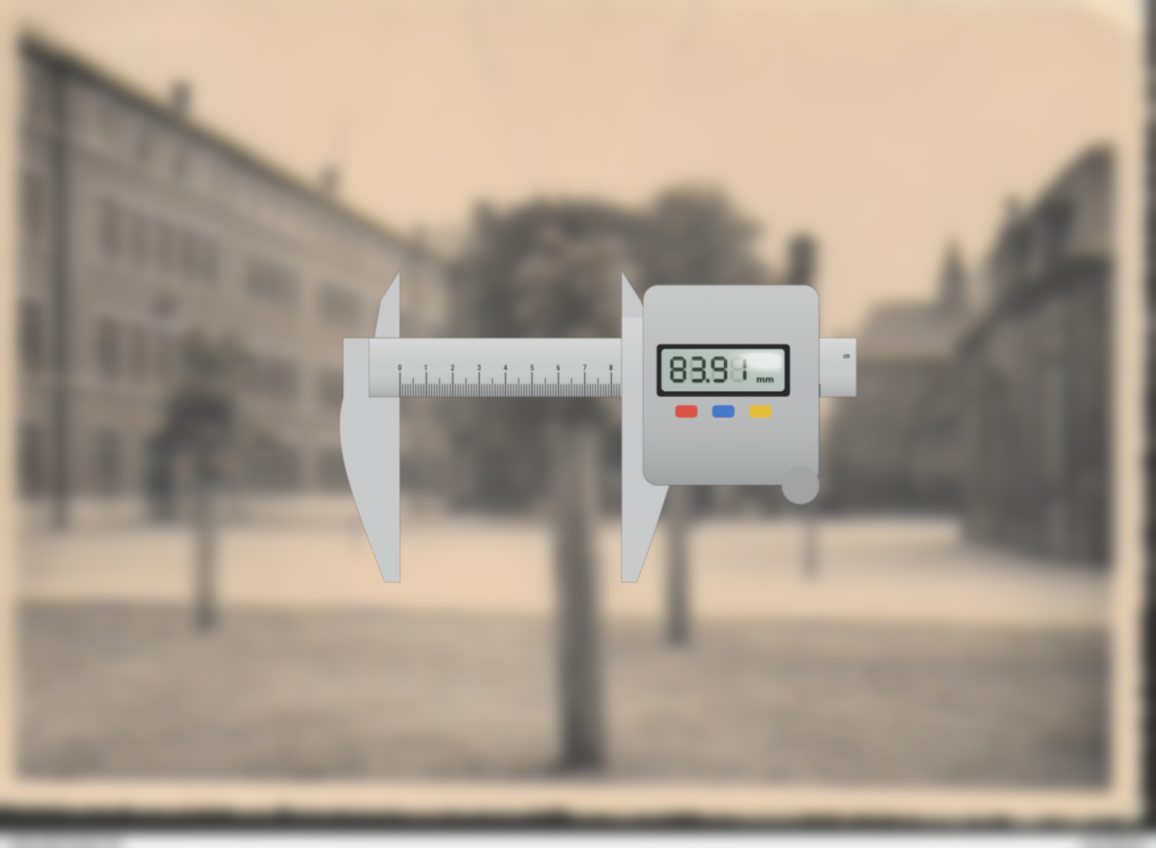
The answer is 83.91 mm
